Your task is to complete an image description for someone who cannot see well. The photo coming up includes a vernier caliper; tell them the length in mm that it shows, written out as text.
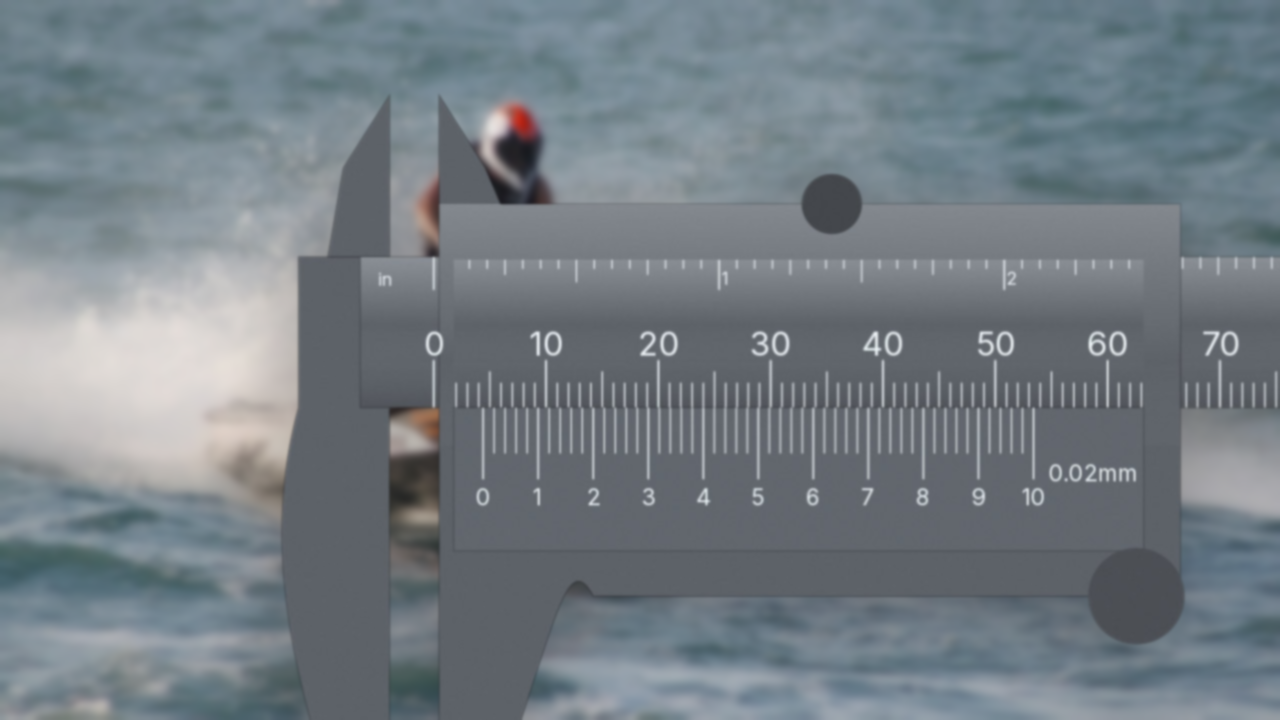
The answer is 4.4 mm
